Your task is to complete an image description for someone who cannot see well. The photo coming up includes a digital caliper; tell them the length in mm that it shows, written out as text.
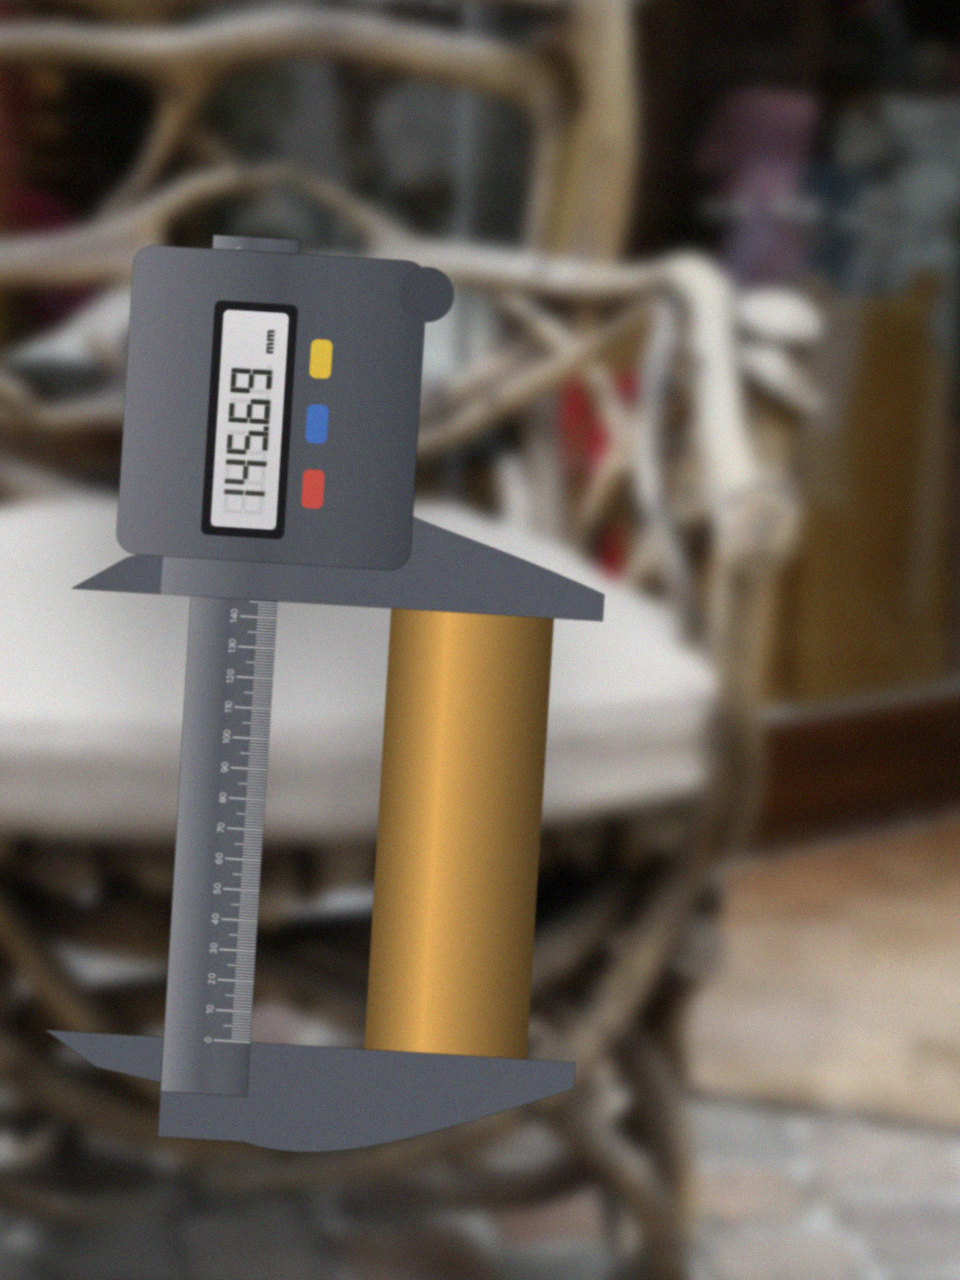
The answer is 145.69 mm
